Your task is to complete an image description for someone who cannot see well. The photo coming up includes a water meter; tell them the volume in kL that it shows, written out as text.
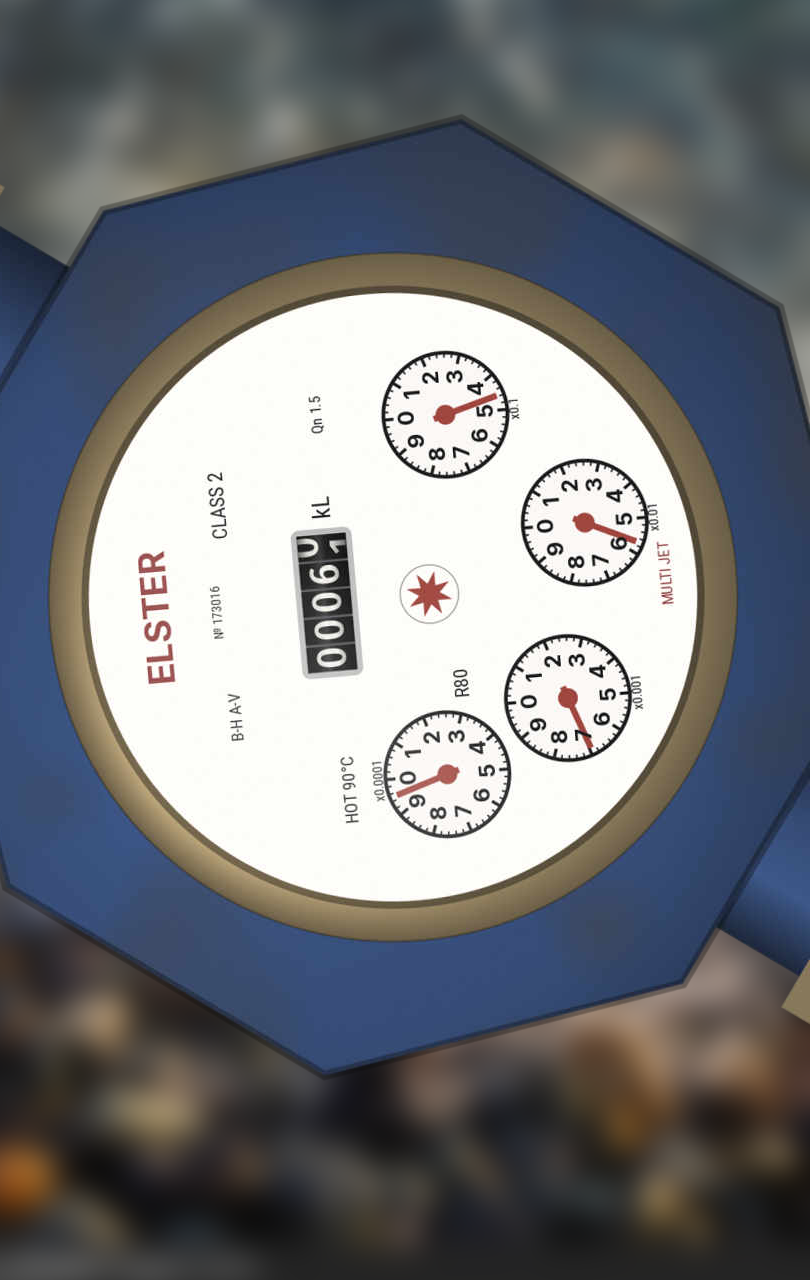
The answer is 60.4569 kL
